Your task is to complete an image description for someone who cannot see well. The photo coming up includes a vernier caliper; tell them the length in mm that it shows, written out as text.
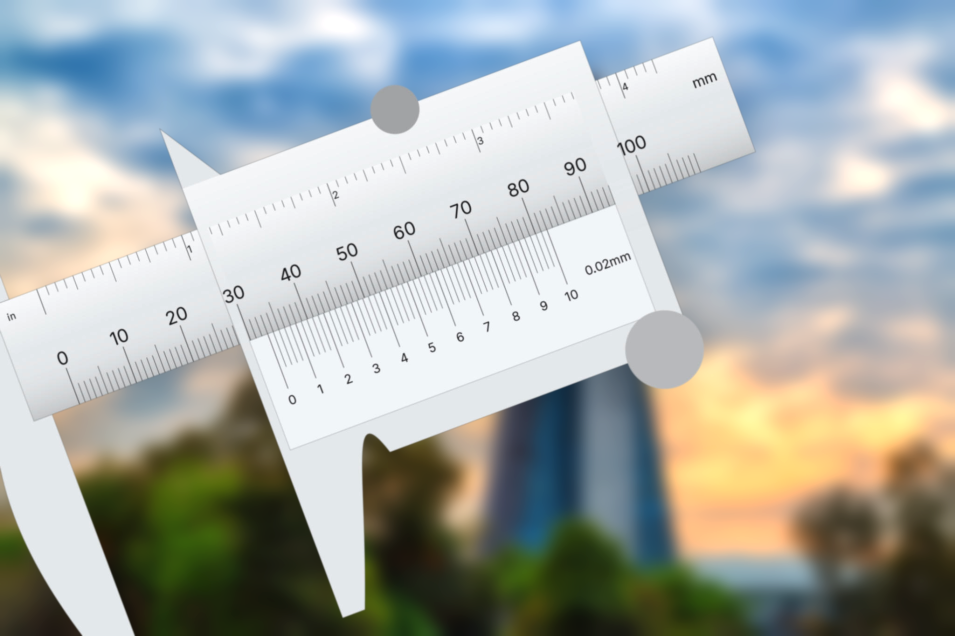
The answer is 33.0 mm
